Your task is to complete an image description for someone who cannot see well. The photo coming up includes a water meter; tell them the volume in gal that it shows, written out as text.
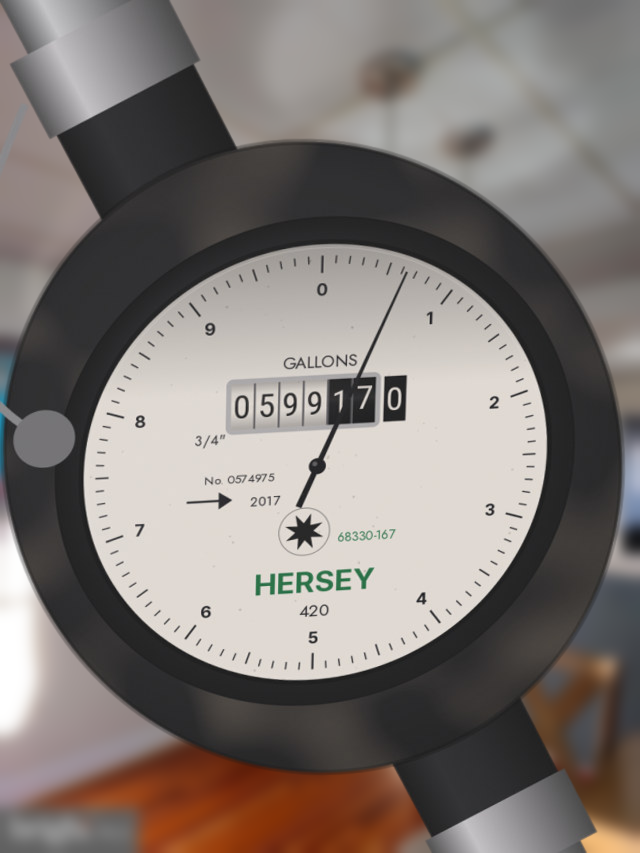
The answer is 599170.6 gal
